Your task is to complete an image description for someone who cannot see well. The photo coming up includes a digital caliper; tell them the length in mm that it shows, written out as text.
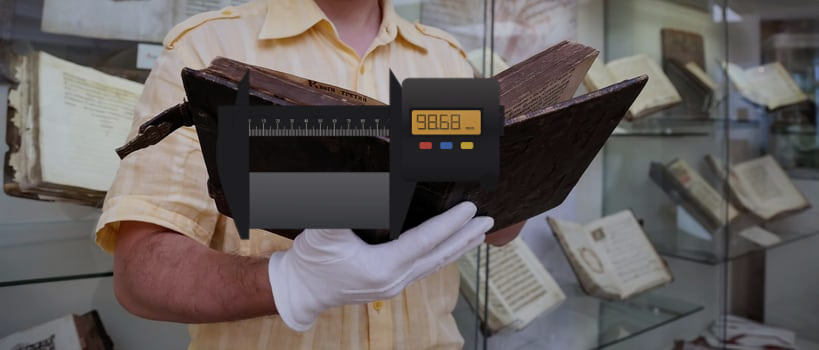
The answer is 98.68 mm
